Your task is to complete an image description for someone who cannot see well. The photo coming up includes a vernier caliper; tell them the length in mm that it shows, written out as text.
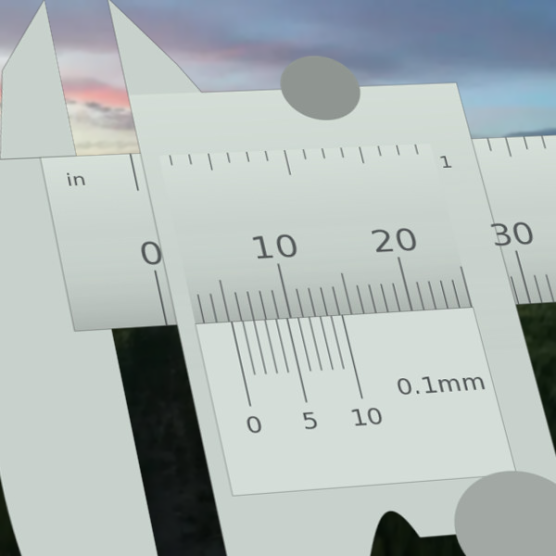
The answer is 5.2 mm
